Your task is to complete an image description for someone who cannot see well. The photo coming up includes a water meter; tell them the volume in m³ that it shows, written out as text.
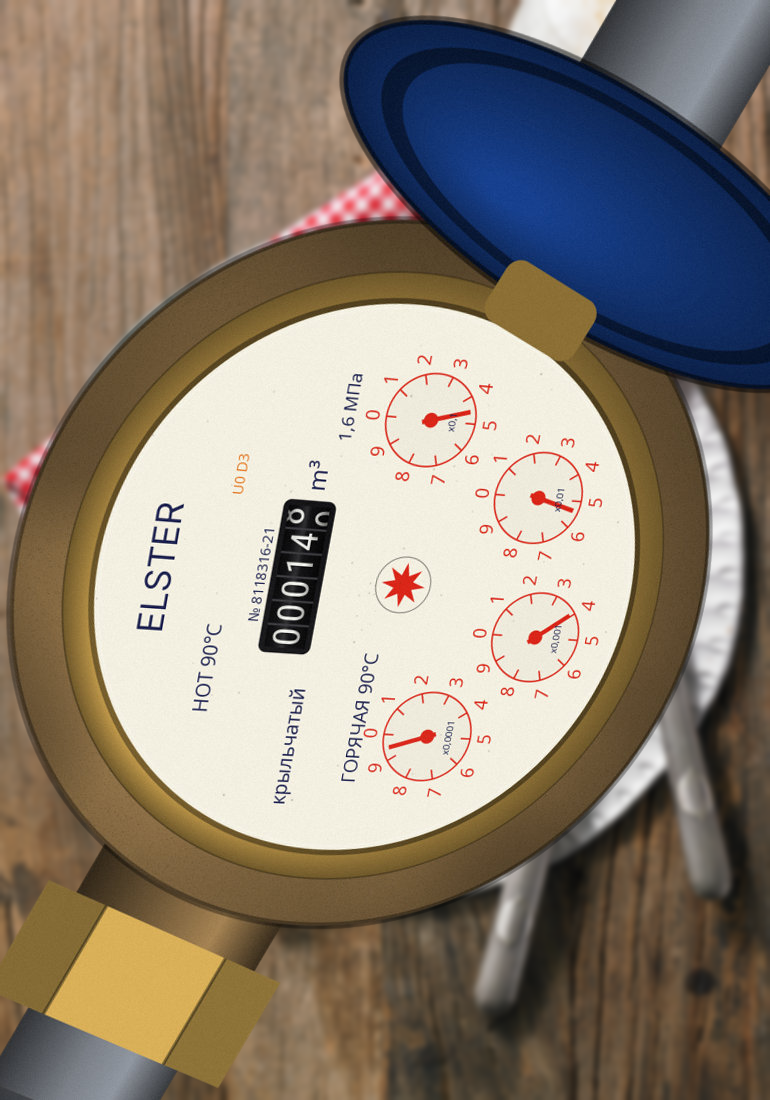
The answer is 148.4539 m³
